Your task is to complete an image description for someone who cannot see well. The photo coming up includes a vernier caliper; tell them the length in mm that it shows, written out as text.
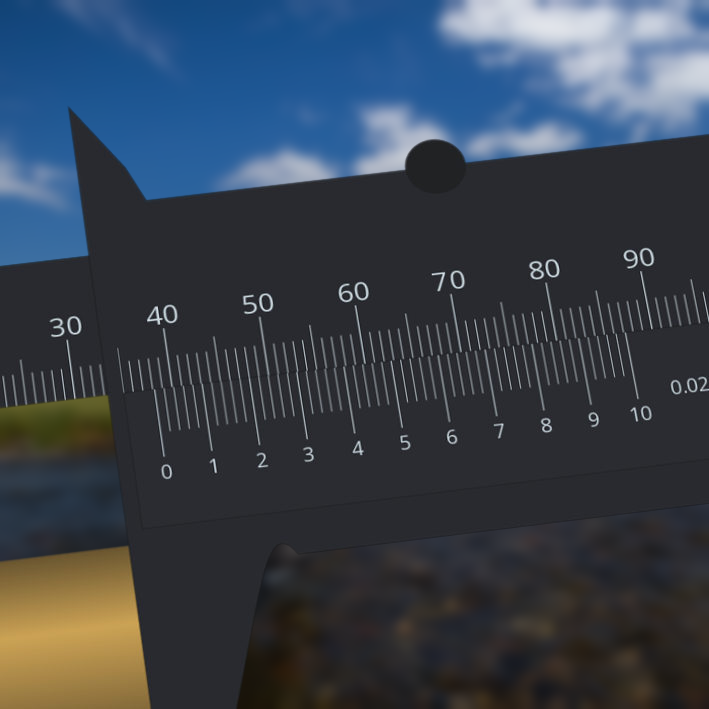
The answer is 38.2 mm
